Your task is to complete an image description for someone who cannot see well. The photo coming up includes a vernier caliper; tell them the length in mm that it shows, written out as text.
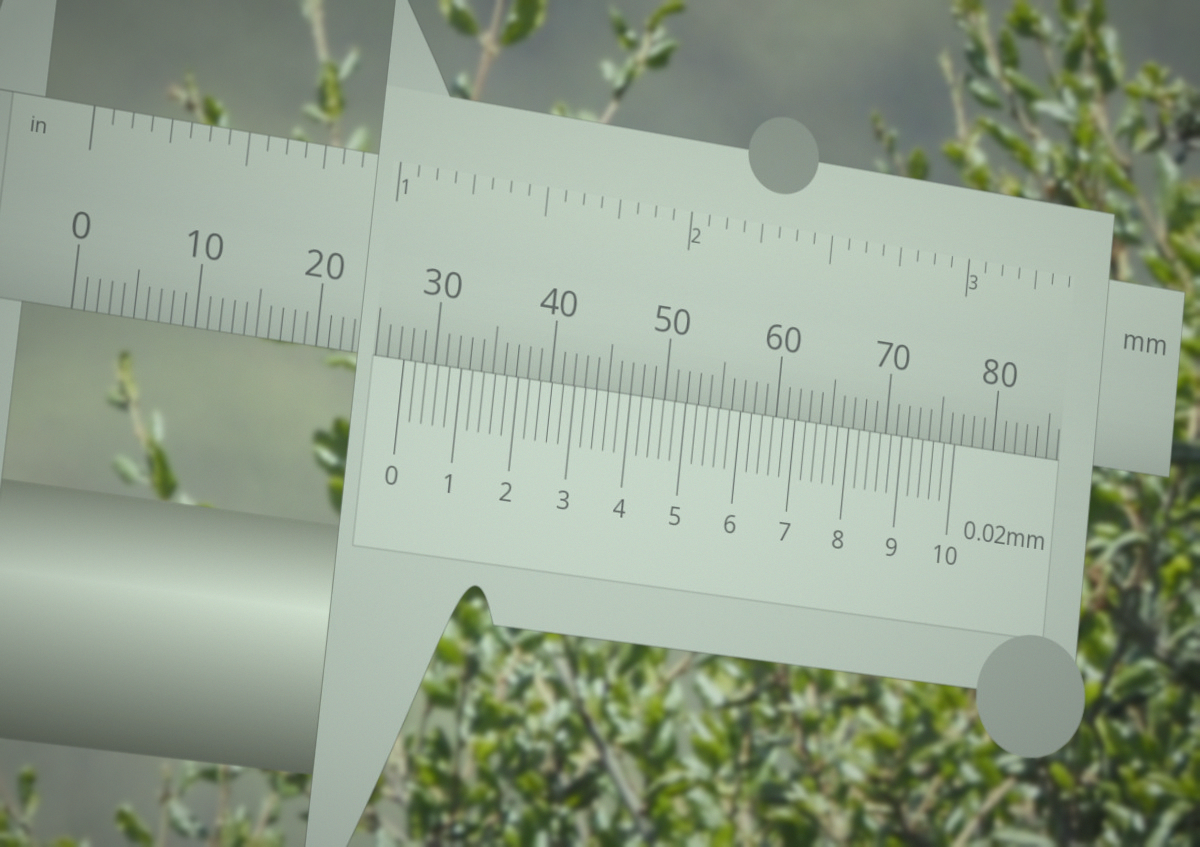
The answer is 27.4 mm
